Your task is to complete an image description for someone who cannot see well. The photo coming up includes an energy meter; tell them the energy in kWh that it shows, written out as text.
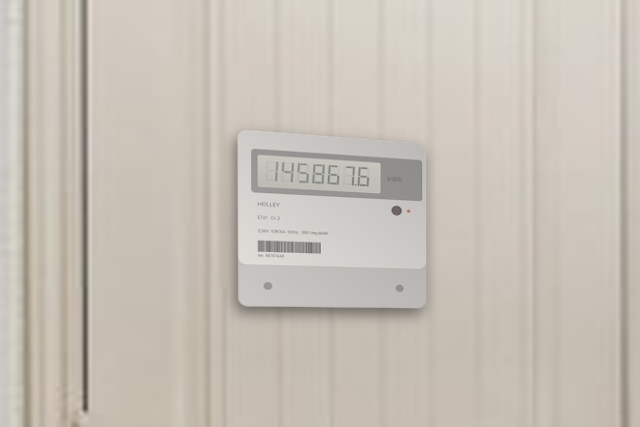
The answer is 145867.6 kWh
